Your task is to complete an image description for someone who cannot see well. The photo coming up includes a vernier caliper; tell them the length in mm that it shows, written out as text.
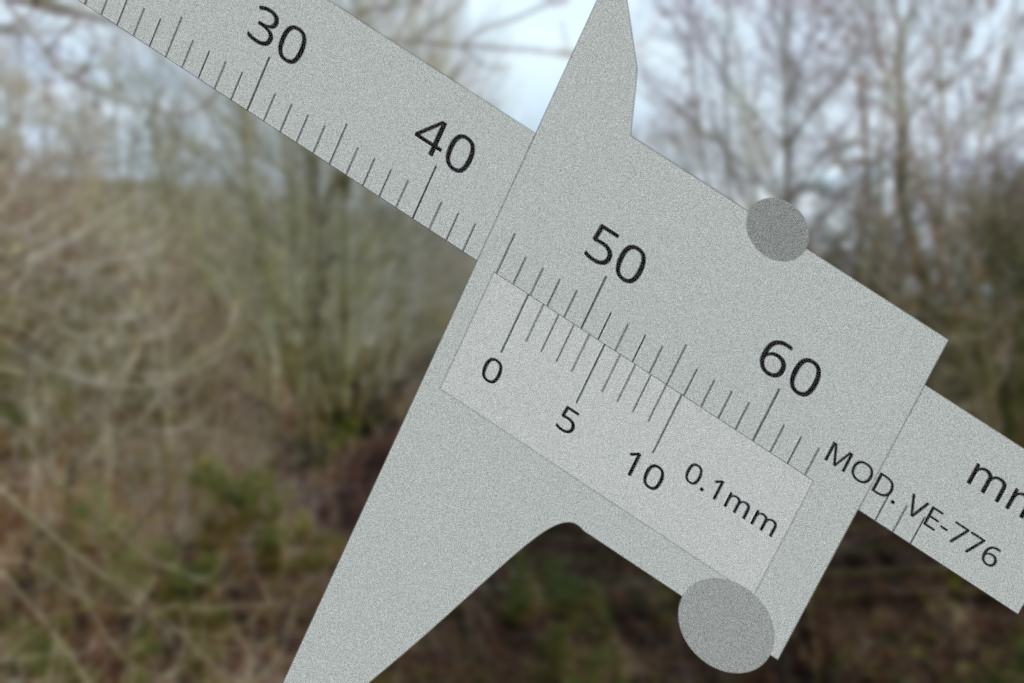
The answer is 46.9 mm
